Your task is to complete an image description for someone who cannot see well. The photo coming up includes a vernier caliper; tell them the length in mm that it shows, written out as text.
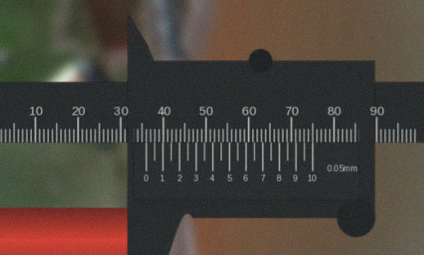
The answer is 36.0 mm
